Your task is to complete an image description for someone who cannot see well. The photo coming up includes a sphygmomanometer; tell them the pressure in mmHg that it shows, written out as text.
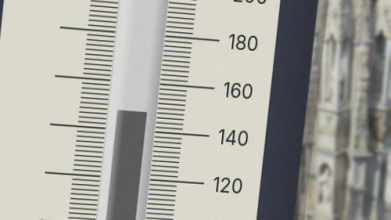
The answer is 148 mmHg
